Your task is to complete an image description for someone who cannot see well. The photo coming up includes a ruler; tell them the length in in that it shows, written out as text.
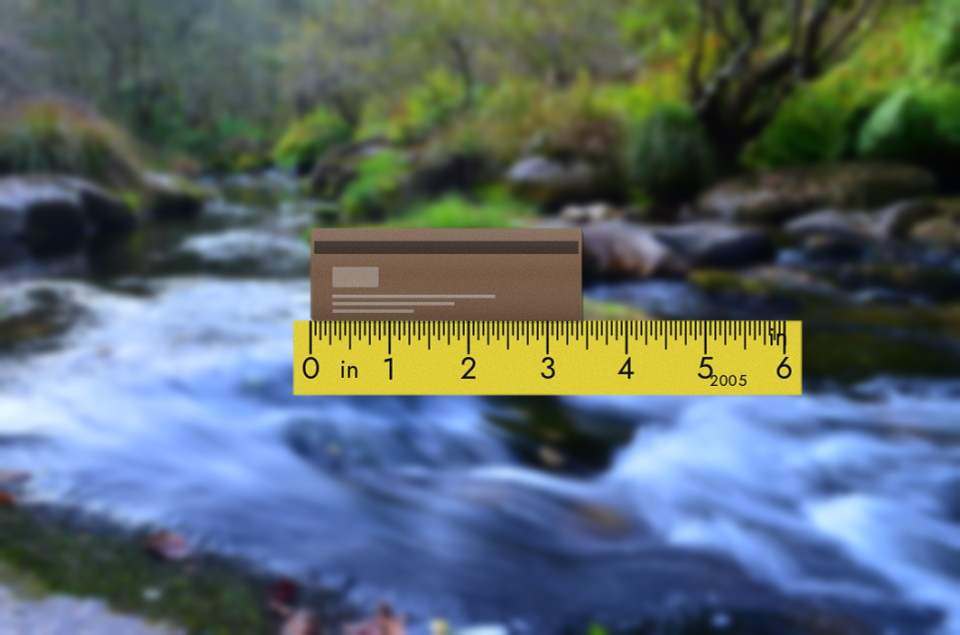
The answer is 3.4375 in
